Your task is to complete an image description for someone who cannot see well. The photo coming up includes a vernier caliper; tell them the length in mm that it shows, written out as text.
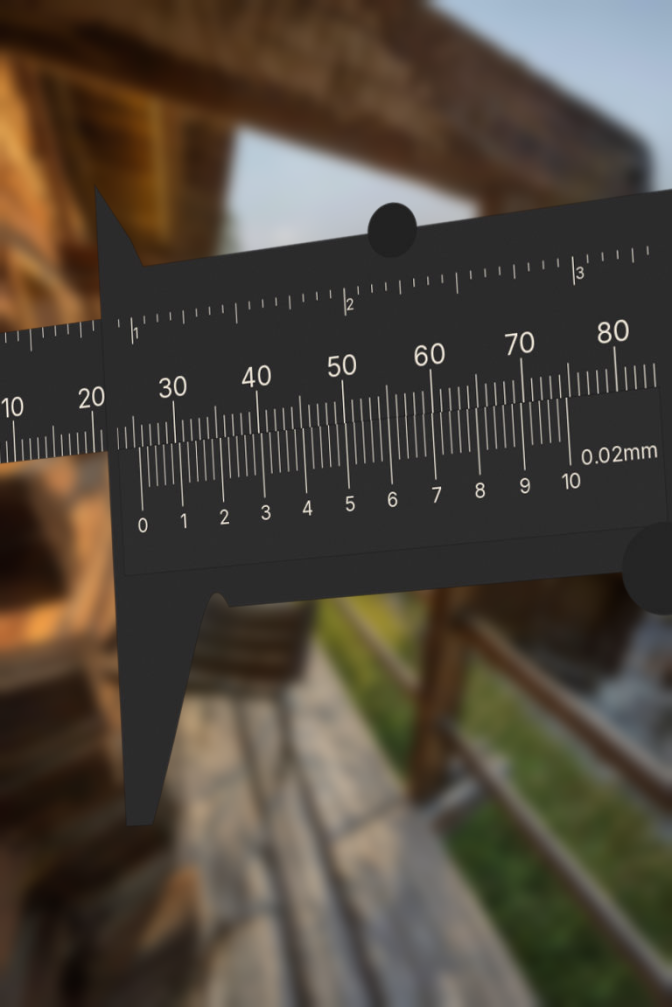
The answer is 25.6 mm
